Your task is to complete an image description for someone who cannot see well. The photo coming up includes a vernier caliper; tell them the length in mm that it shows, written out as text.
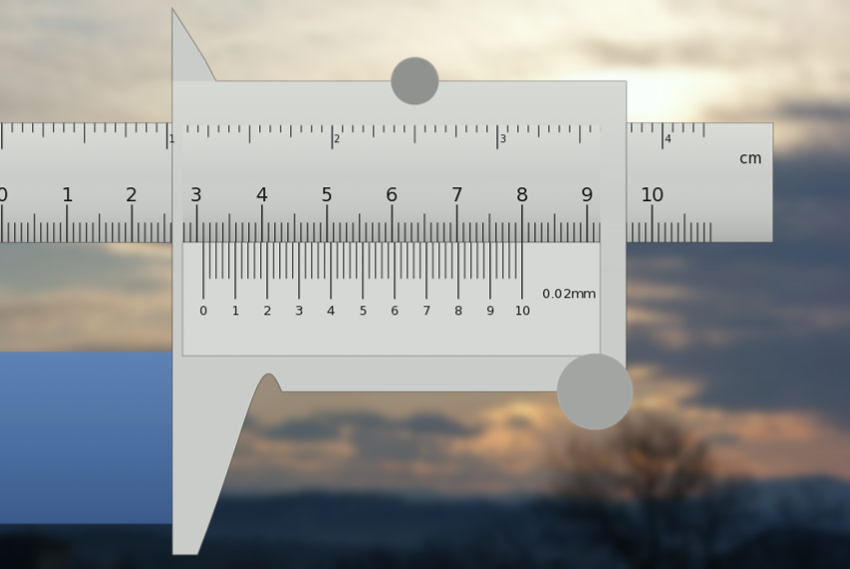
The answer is 31.0 mm
